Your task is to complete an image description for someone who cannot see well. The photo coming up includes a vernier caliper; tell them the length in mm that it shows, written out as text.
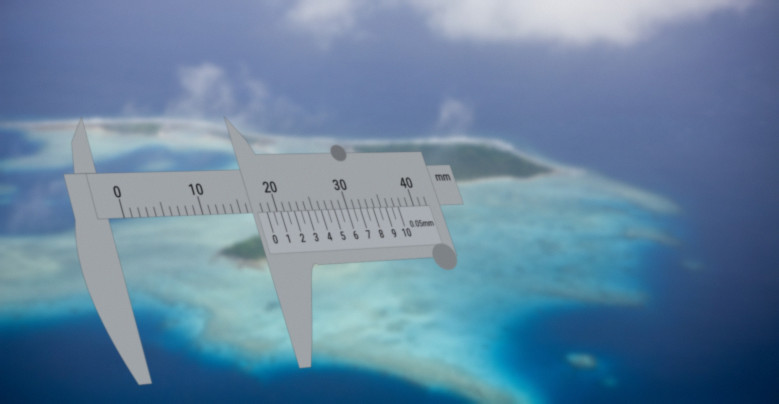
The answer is 18.6 mm
